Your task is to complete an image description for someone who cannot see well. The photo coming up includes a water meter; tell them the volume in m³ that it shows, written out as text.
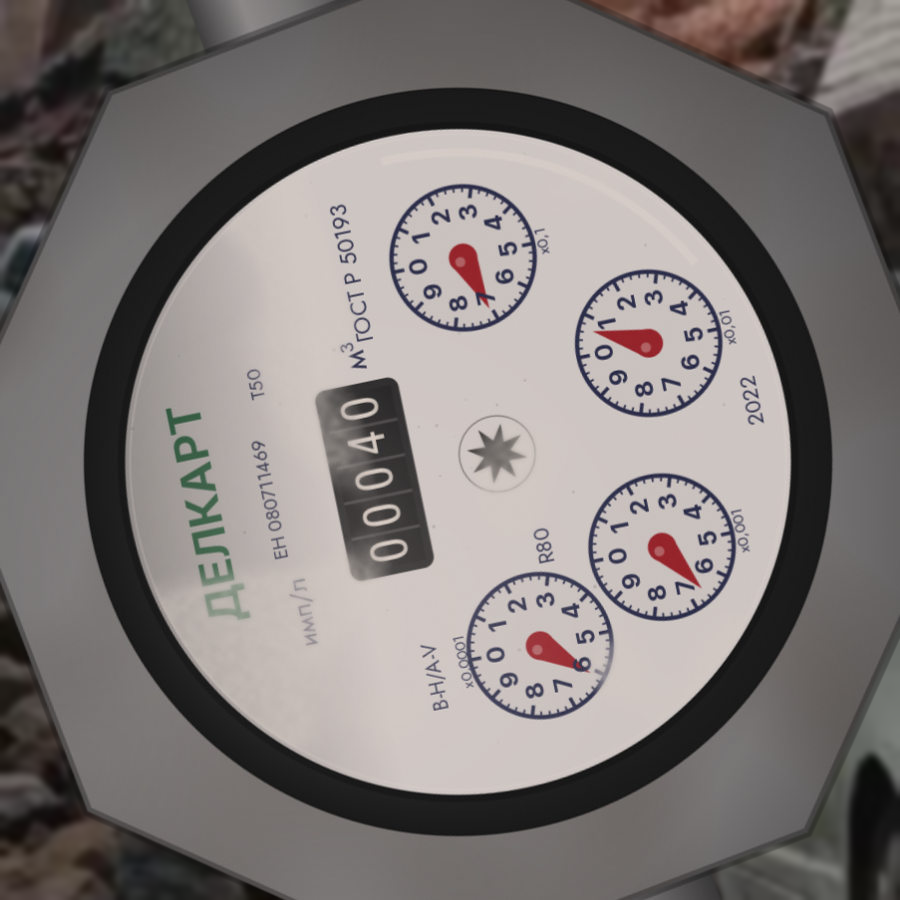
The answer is 40.7066 m³
